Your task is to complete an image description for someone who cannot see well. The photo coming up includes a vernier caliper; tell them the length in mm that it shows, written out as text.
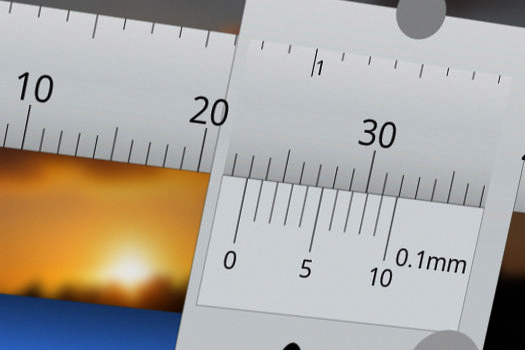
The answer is 22.9 mm
